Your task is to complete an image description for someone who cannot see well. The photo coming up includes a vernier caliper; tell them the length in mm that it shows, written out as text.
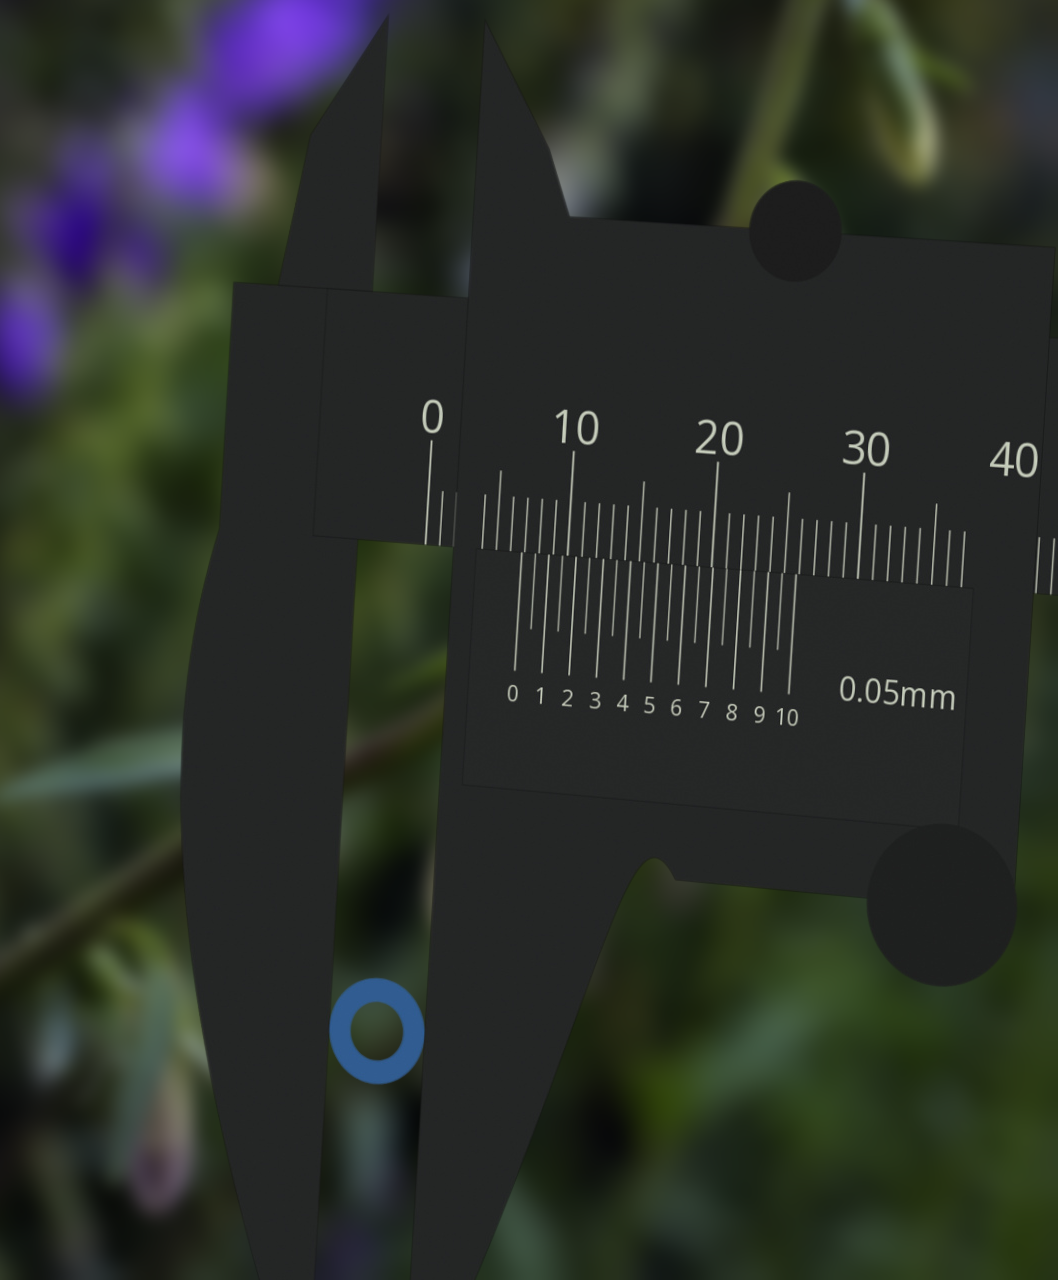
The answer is 6.8 mm
